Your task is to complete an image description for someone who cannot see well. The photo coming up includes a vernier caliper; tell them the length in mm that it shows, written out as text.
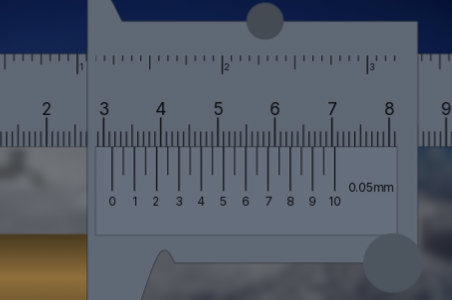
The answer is 31.5 mm
